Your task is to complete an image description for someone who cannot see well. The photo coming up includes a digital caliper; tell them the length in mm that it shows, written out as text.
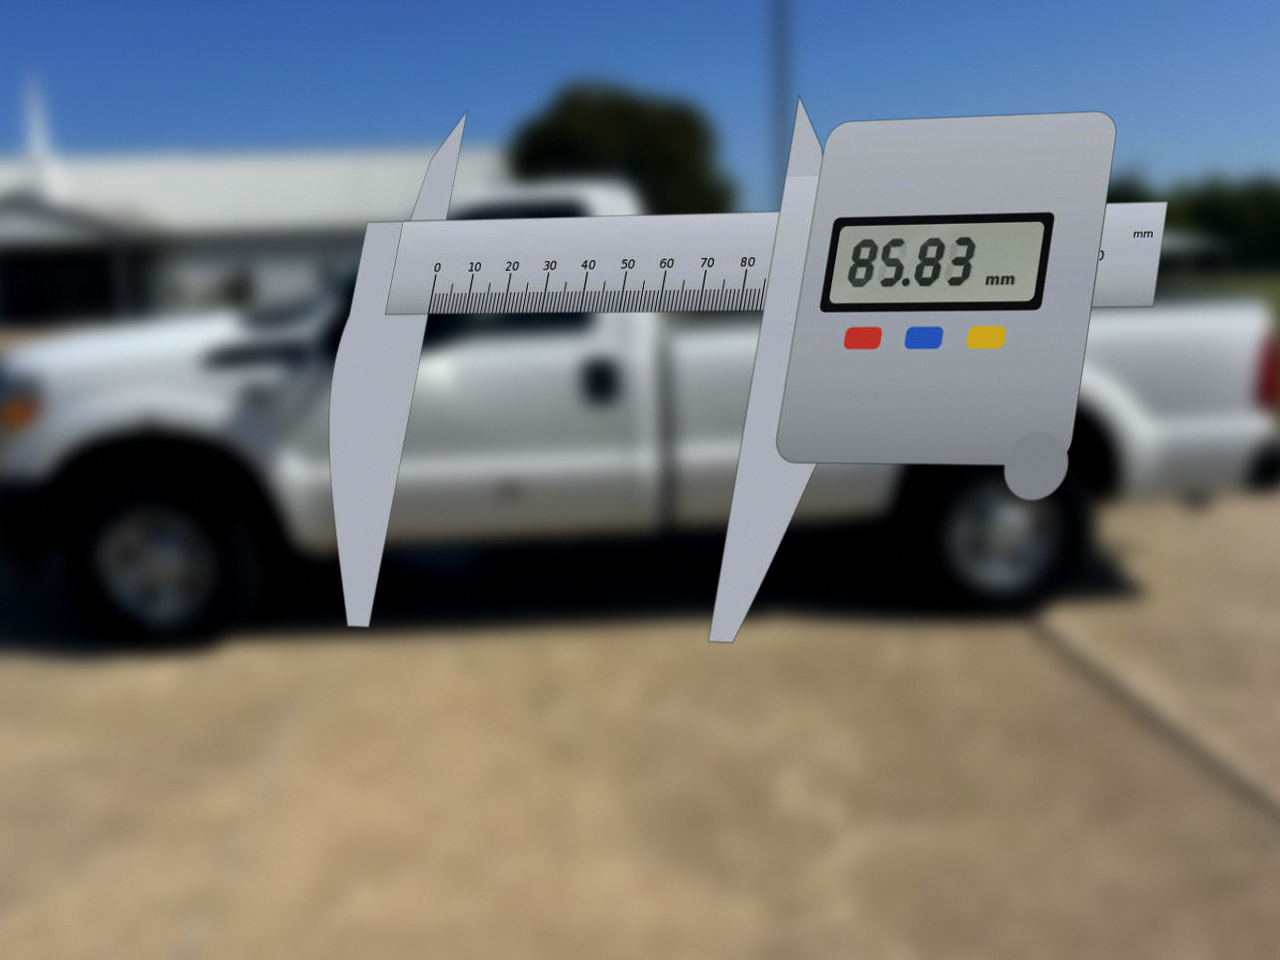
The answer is 85.83 mm
